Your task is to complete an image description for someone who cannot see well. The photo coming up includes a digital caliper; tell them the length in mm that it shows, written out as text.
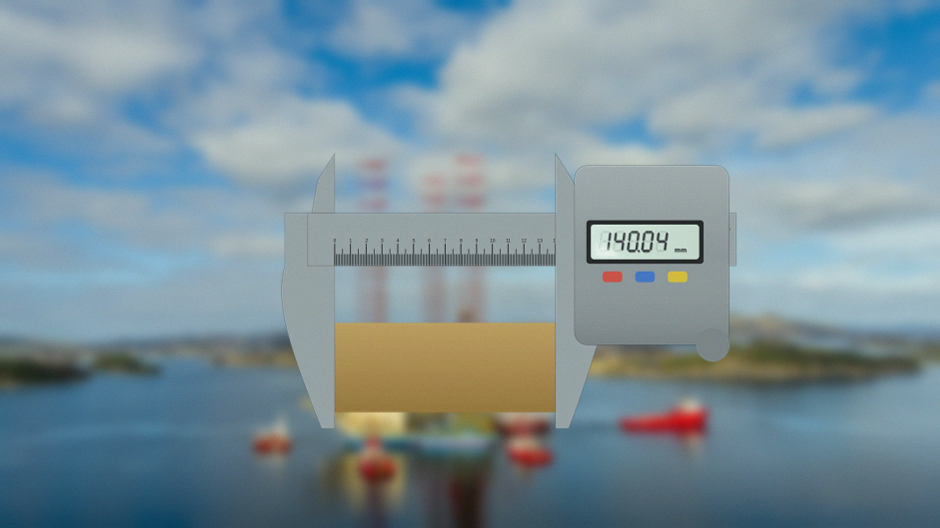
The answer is 140.04 mm
